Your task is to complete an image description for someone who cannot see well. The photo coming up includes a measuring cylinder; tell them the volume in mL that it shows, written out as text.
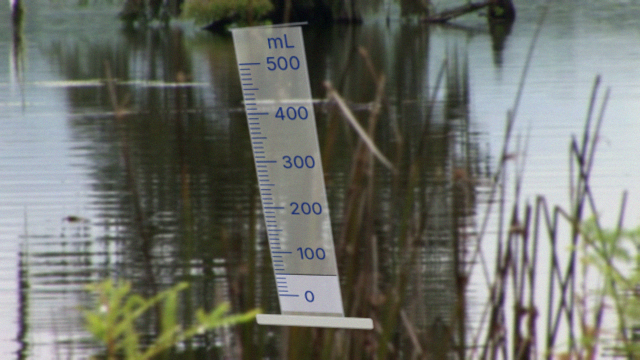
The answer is 50 mL
